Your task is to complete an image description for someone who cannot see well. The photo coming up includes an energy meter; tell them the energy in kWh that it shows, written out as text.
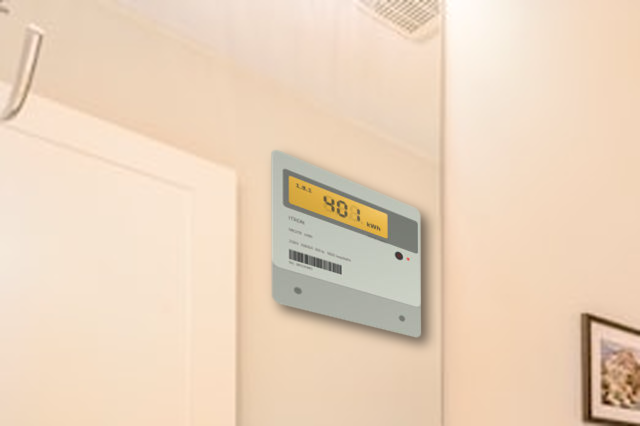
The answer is 401 kWh
